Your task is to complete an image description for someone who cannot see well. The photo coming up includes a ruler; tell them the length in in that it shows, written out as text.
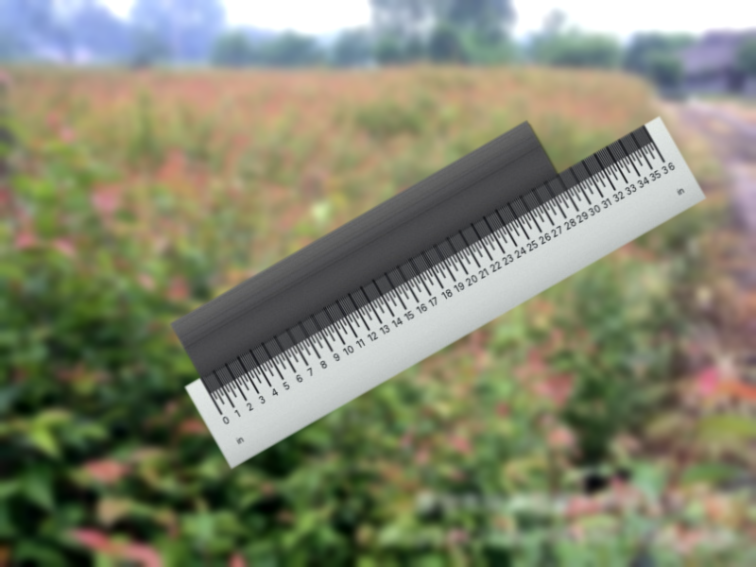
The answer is 29 in
